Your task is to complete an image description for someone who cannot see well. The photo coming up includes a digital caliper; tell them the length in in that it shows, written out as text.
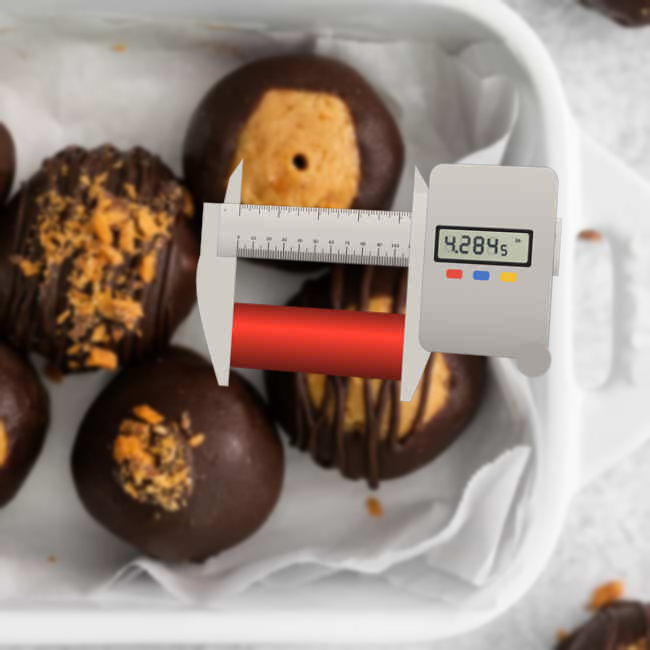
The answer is 4.2845 in
